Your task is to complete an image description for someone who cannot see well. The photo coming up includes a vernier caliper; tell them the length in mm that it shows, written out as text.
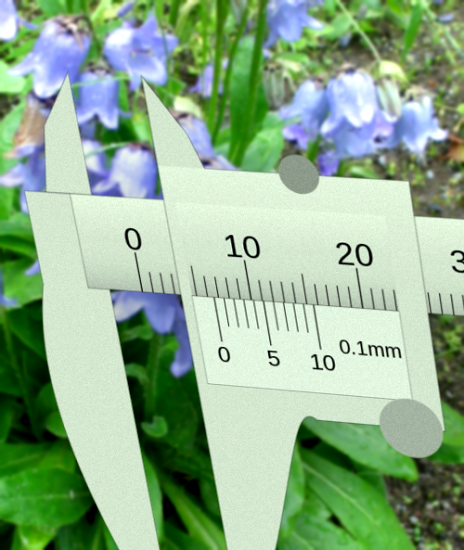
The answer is 6.6 mm
